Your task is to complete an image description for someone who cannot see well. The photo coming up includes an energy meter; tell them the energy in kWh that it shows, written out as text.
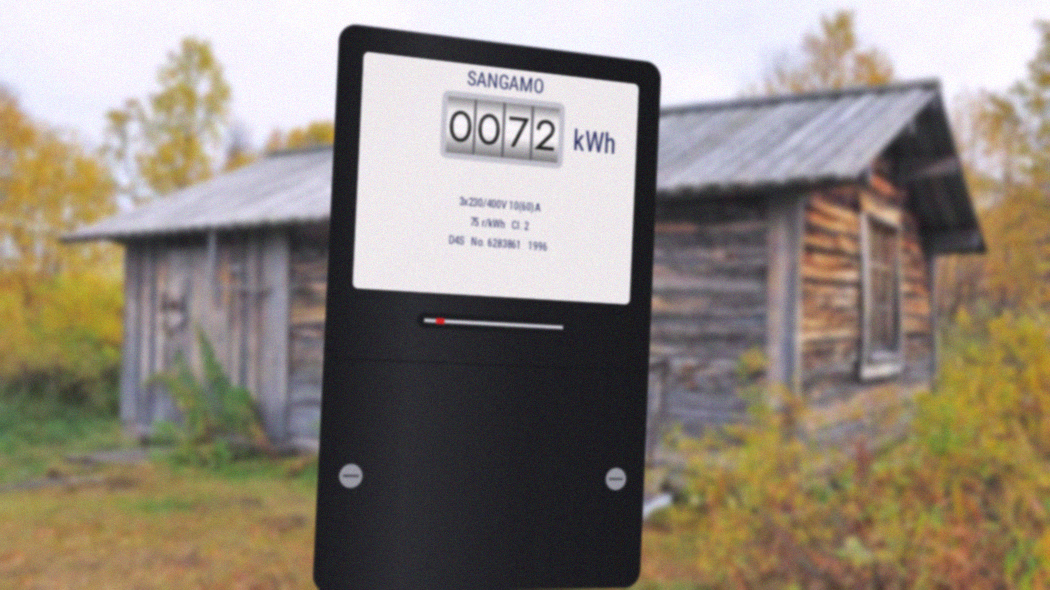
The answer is 72 kWh
